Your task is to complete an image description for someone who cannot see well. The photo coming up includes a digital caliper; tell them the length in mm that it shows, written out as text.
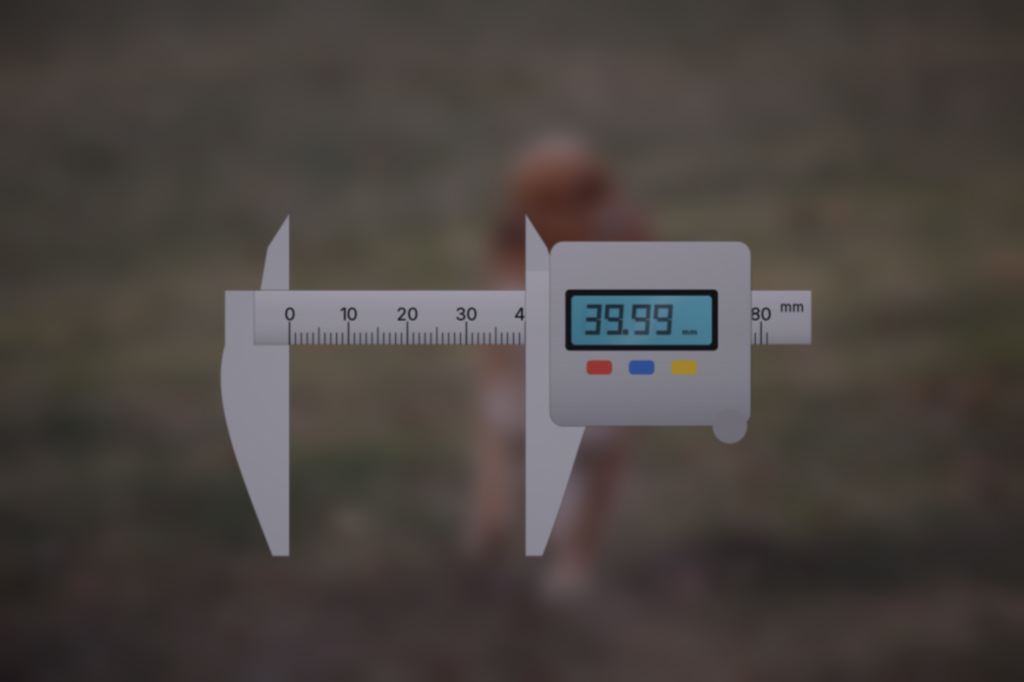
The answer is 39.99 mm
